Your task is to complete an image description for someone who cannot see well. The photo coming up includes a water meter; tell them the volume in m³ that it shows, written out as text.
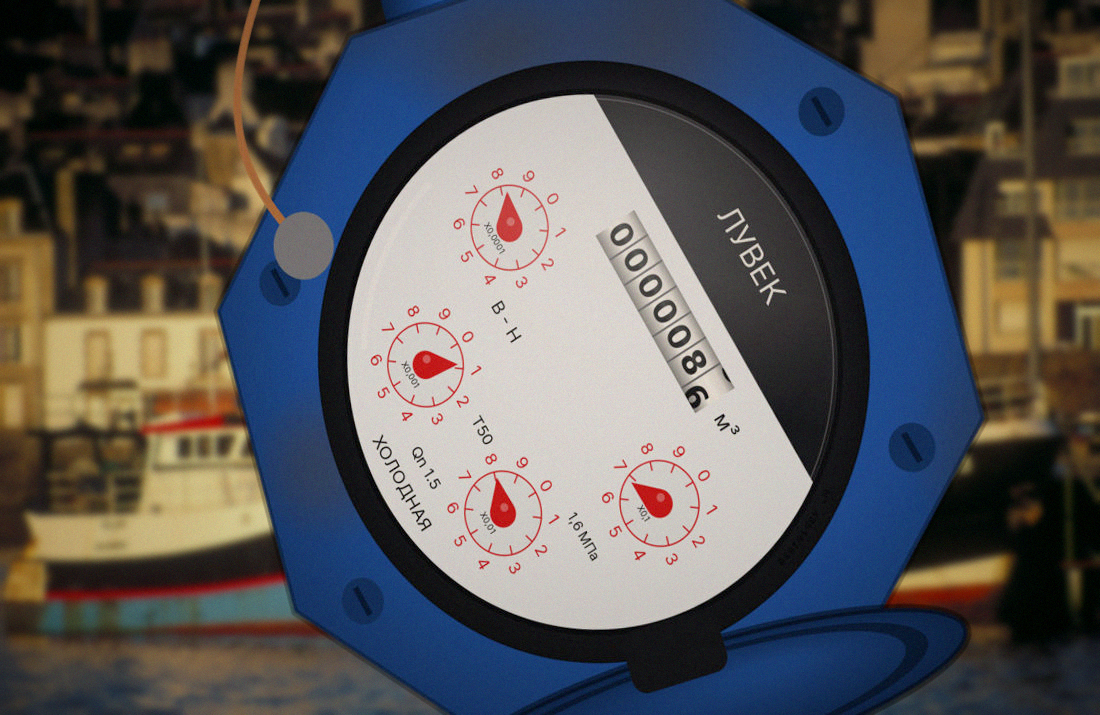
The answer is 85.6808 m³
